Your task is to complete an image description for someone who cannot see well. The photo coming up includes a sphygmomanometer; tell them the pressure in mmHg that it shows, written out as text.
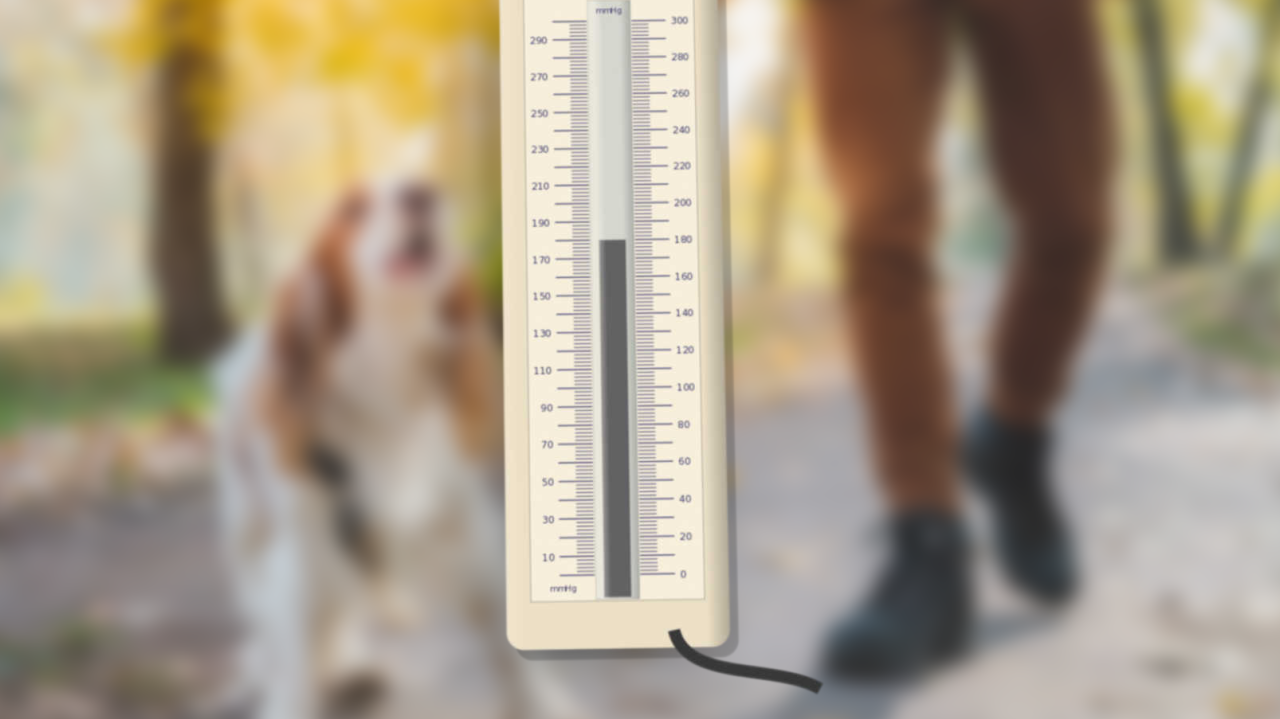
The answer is 180 mmHg
